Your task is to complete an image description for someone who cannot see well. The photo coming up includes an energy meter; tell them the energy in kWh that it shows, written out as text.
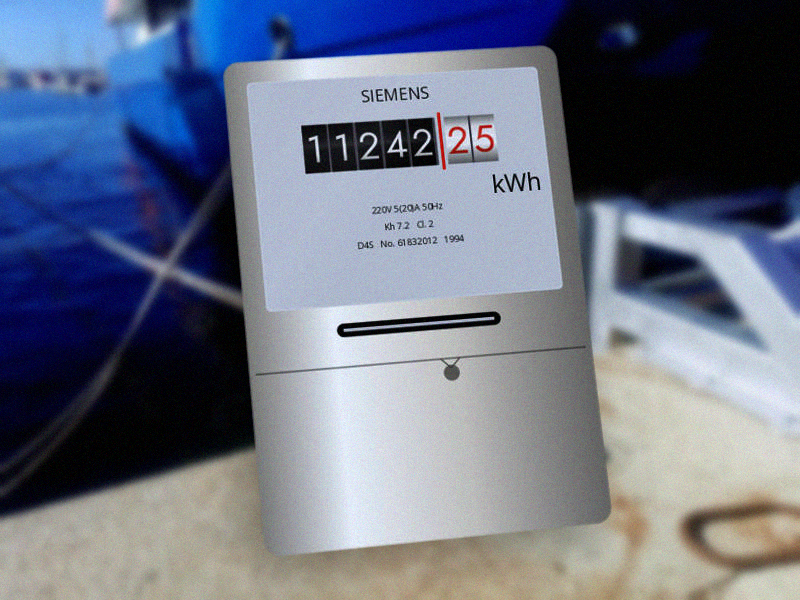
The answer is 11242.25 kWh
